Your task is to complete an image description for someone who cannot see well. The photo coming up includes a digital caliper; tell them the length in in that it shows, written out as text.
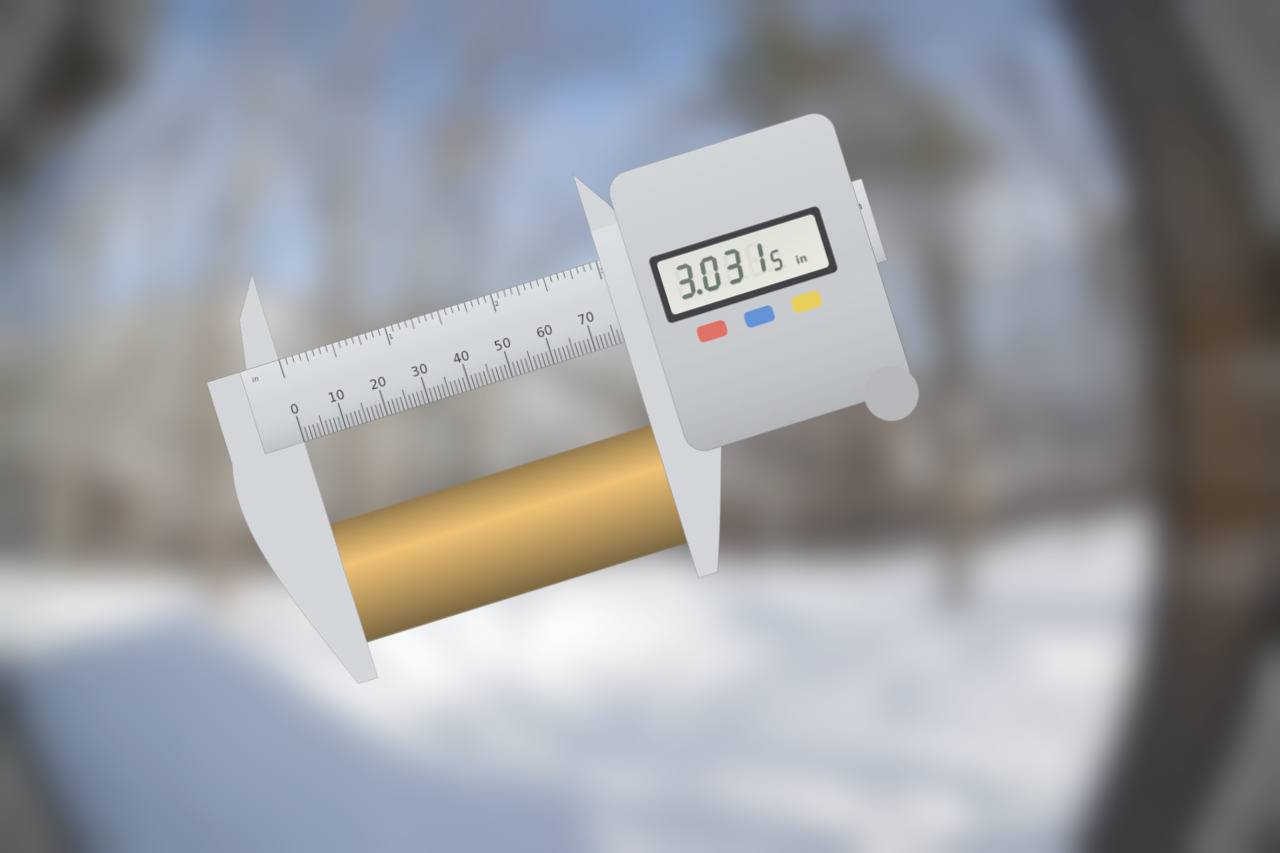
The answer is 3.0315 in
